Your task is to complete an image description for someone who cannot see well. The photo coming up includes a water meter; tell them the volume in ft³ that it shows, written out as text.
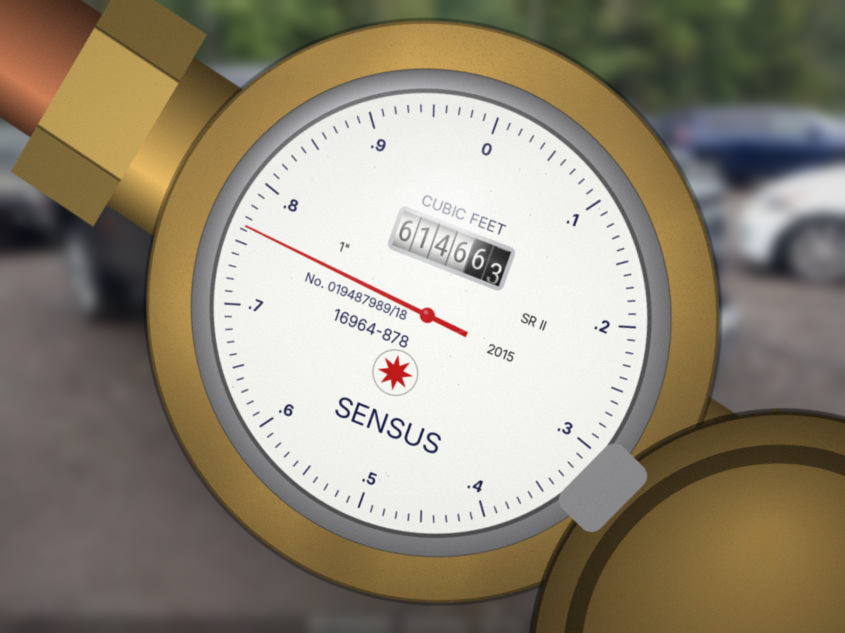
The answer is 614662.76 ft³
